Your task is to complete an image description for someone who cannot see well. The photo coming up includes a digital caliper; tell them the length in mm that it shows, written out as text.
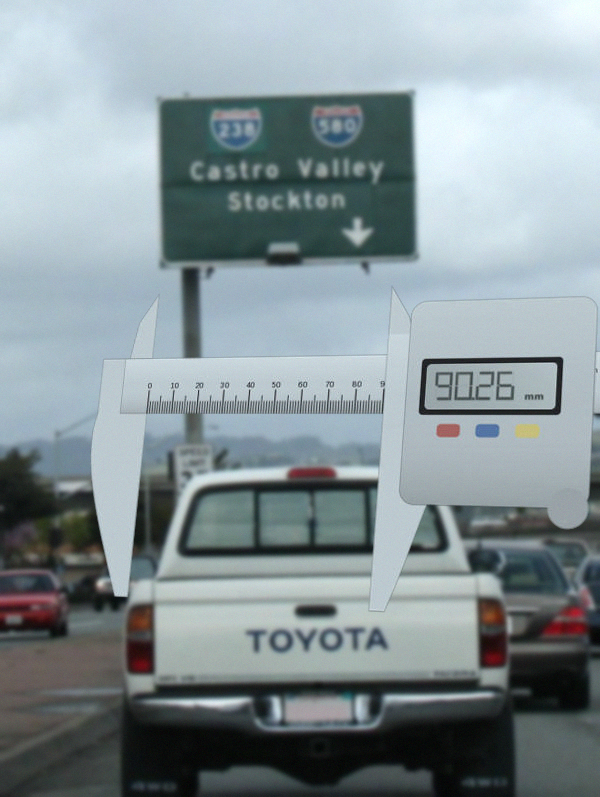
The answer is 90.26 mm
